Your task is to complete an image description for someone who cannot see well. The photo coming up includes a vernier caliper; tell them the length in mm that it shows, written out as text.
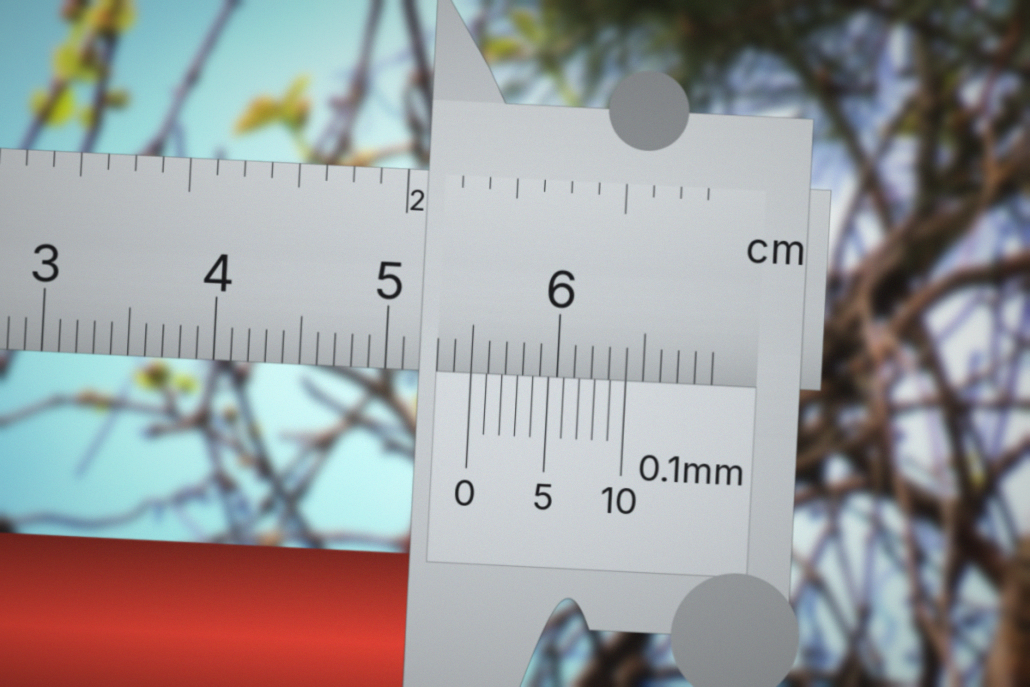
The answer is 55.0 mm
